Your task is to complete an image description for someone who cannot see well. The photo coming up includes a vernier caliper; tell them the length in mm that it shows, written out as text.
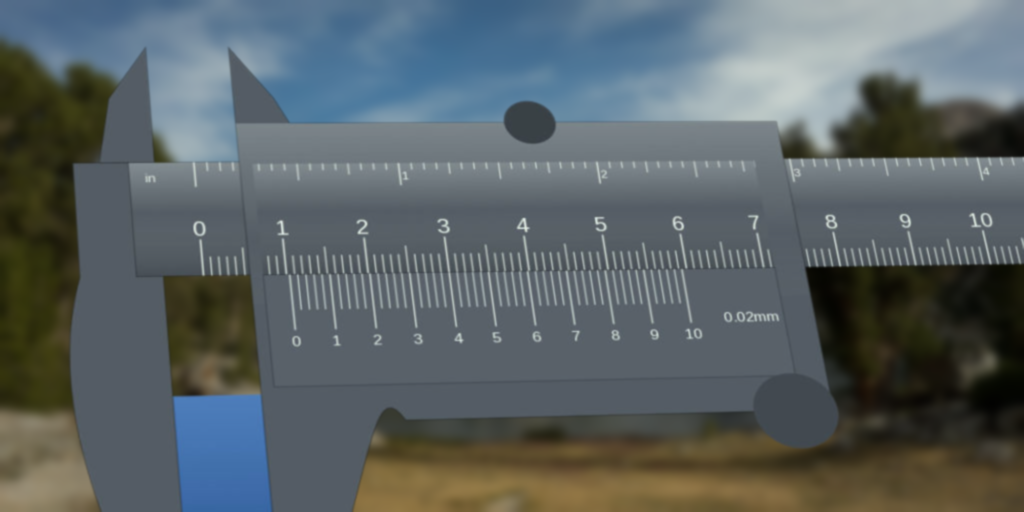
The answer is 10.4 mm
